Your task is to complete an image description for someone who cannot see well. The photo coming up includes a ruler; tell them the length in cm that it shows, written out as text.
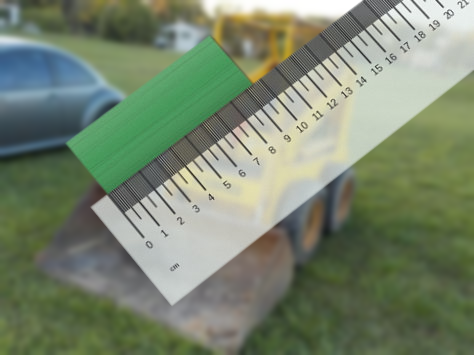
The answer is 9.5 cm
